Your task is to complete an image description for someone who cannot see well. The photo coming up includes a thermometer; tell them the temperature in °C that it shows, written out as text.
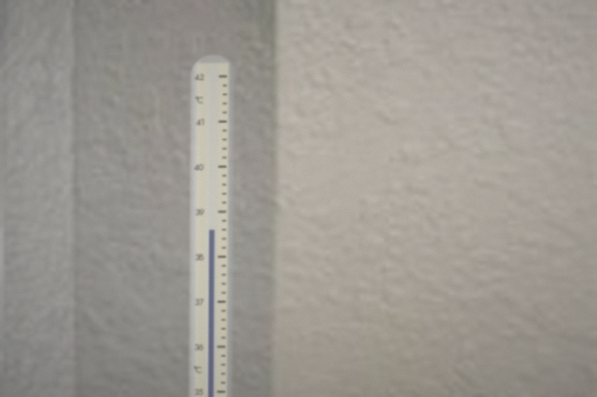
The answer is 38.6 °C
